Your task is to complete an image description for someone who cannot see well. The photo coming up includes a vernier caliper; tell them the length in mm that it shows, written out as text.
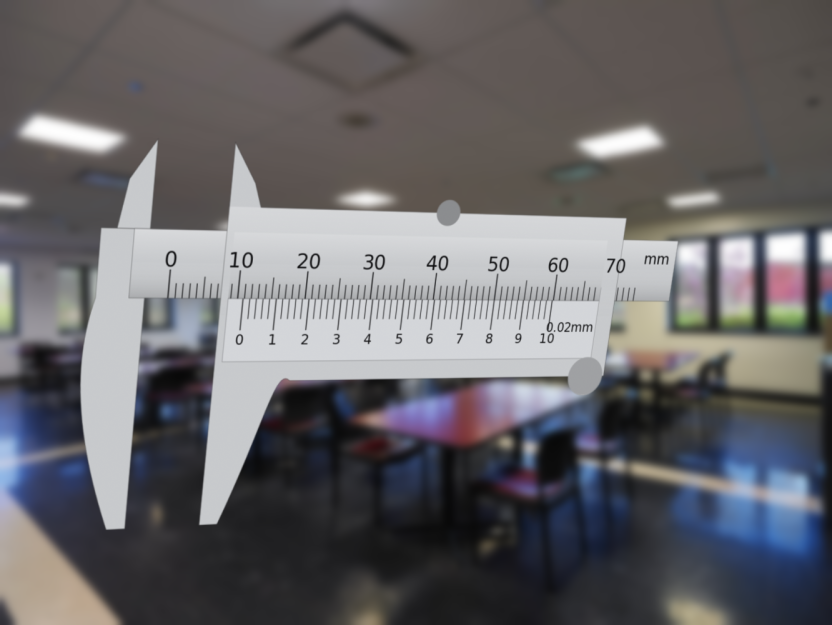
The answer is 10.8 mm
